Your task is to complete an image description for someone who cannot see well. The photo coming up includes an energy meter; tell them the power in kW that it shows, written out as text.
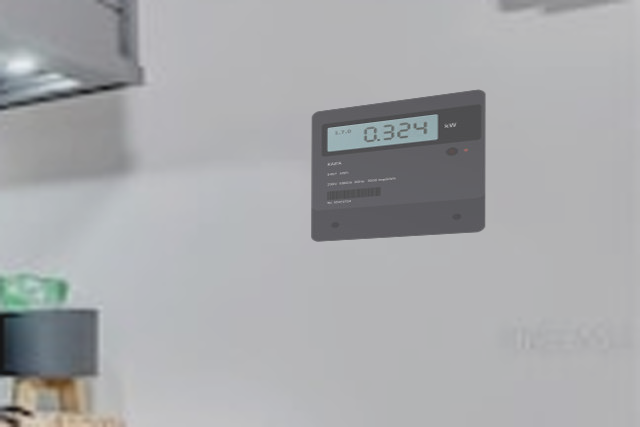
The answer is 0.324 kW
